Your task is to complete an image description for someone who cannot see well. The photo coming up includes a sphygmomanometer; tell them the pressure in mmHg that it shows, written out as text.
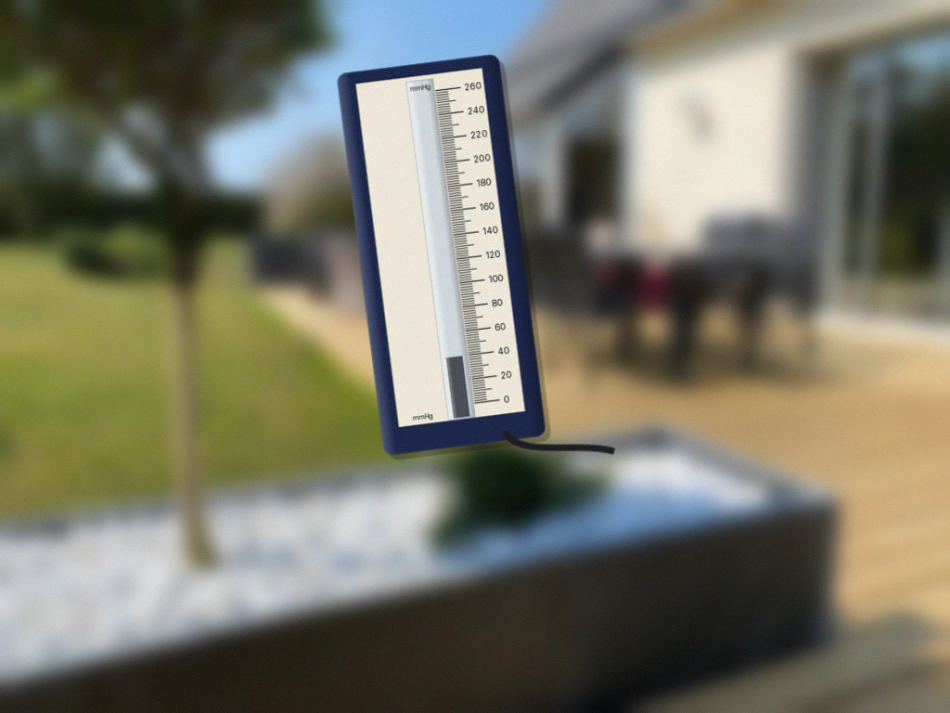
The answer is 40 mmHg
